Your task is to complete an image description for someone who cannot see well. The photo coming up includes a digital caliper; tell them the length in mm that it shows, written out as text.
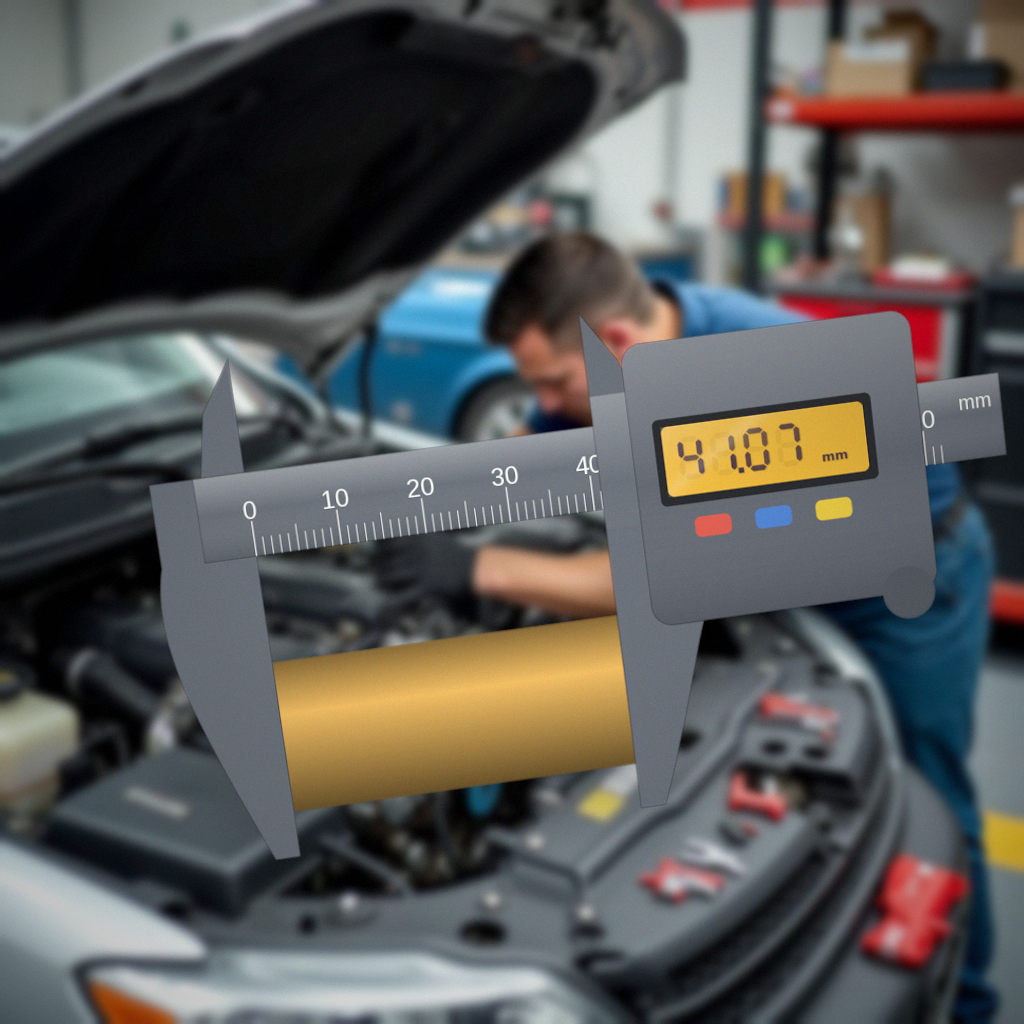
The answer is 41.07 mm
